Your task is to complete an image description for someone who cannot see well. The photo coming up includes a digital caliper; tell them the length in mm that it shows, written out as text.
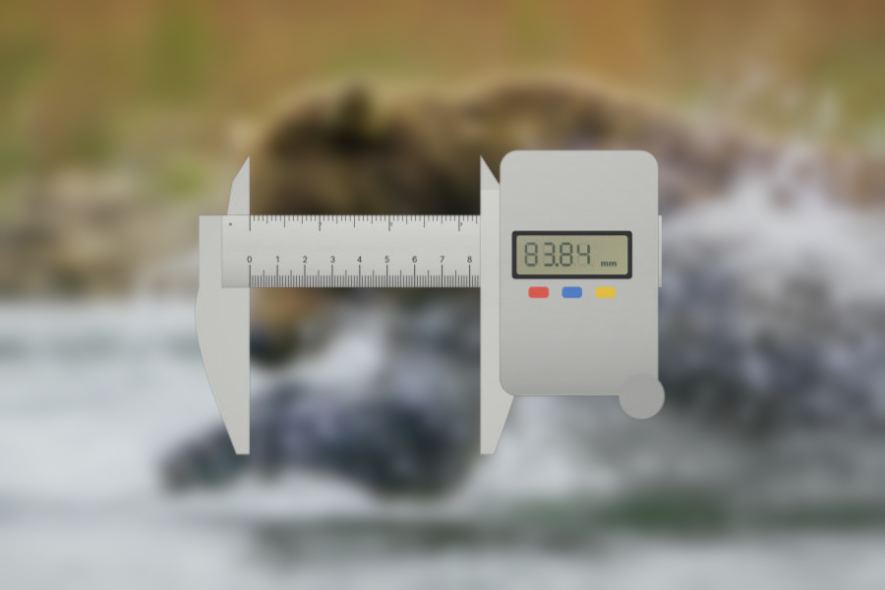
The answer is 83.84 mm
